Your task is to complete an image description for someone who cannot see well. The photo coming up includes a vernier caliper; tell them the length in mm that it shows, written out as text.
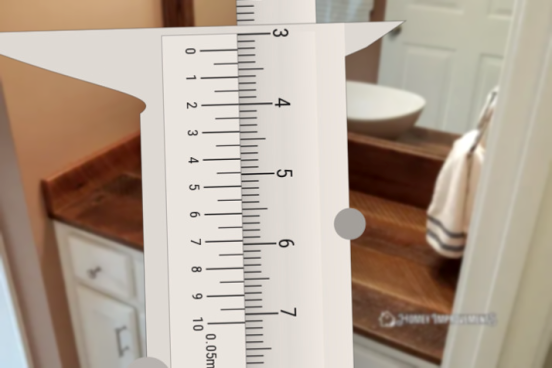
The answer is 32.2 mm
